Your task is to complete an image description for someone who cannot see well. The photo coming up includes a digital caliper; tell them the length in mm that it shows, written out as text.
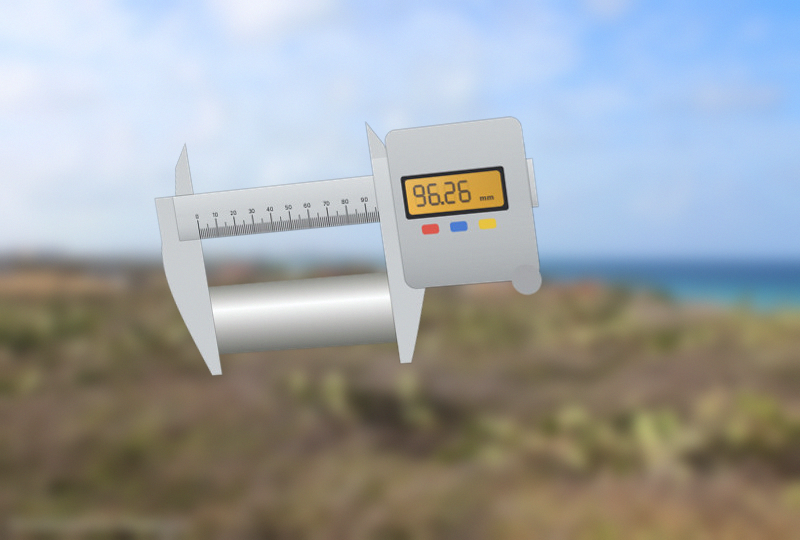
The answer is 96.26 mm
